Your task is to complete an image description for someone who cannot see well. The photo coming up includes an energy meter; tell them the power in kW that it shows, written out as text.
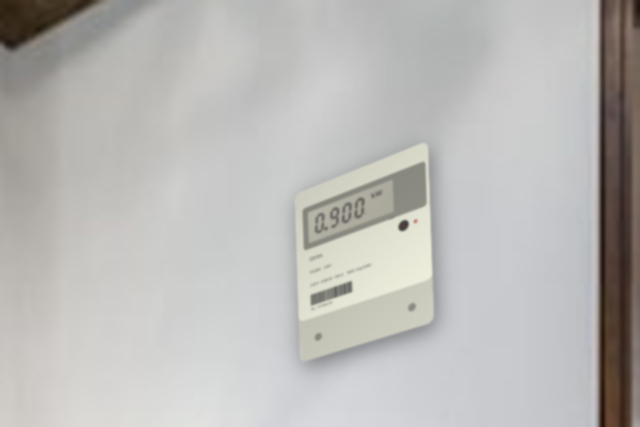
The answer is 0.900 kW
